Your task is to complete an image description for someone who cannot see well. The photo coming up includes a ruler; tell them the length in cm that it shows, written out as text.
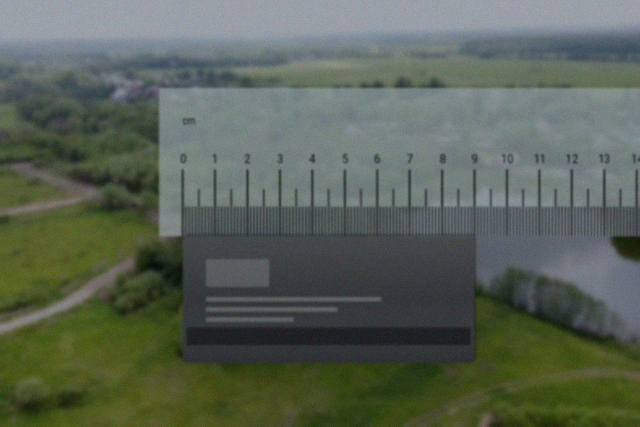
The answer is 9 cm
